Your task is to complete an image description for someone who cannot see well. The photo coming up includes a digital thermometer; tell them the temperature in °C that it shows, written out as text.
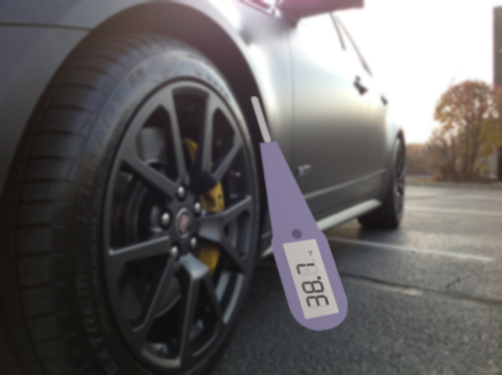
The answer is 38.7 °C
